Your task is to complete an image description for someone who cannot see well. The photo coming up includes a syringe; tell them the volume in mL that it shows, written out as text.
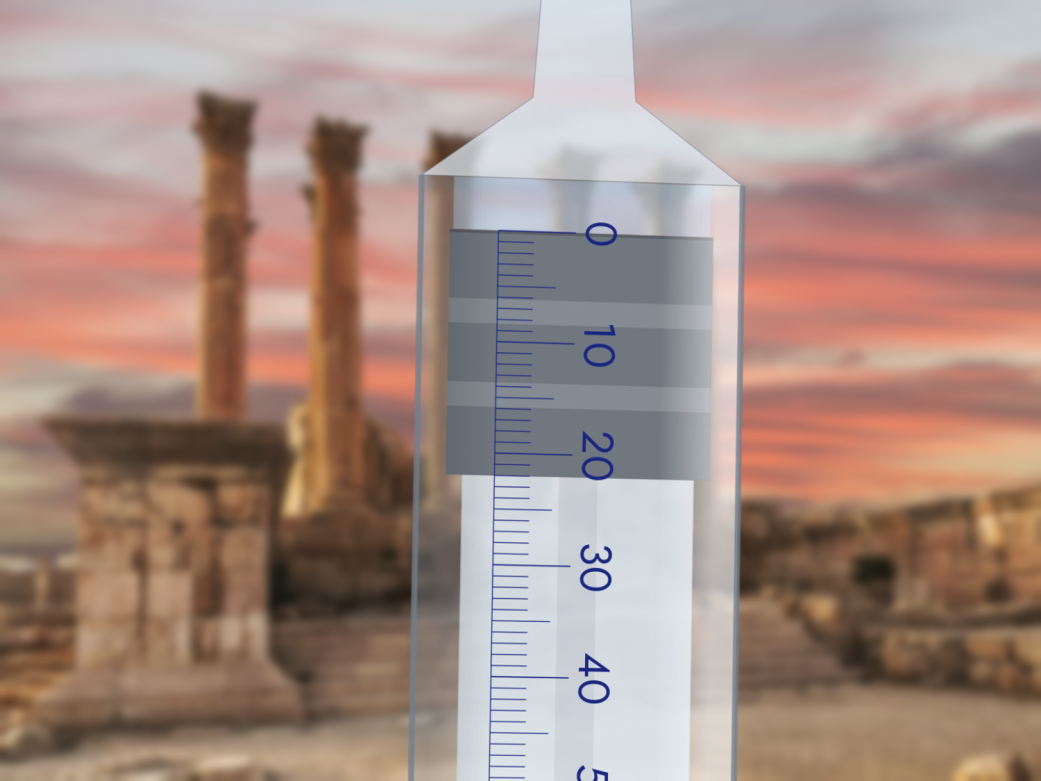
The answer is 0 mL
